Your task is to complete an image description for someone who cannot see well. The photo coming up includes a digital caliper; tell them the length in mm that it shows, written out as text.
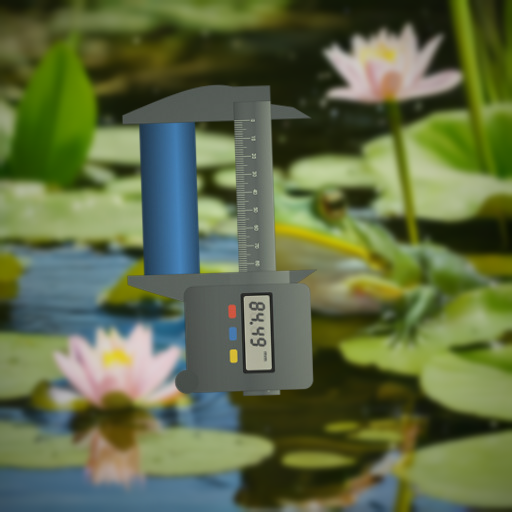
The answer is 84.49 mm
